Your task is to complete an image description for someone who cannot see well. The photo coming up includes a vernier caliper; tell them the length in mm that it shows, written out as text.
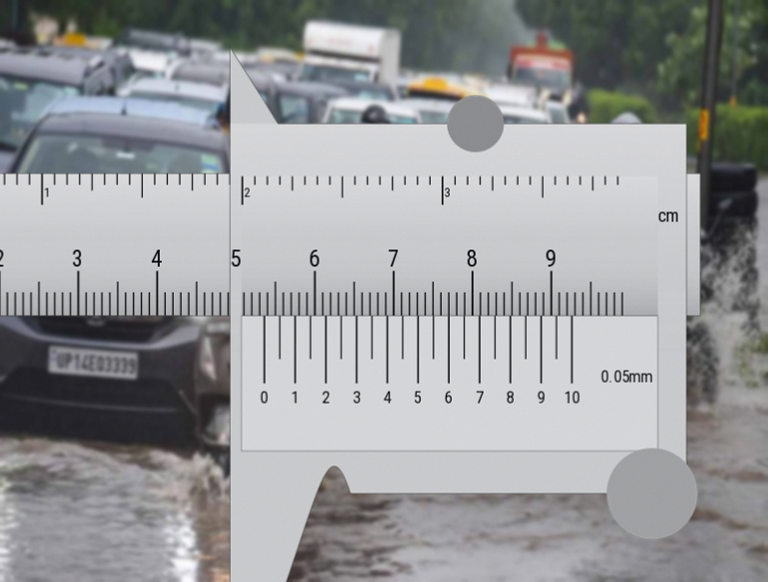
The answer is 53.6 mm
